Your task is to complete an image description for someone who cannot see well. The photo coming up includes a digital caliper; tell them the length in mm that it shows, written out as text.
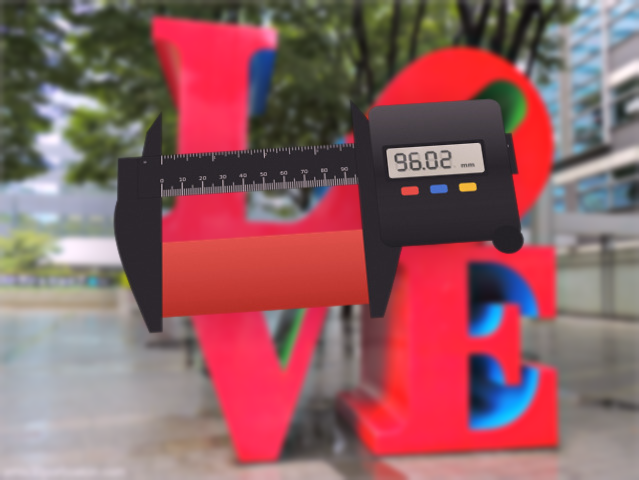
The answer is 96.02 mm
